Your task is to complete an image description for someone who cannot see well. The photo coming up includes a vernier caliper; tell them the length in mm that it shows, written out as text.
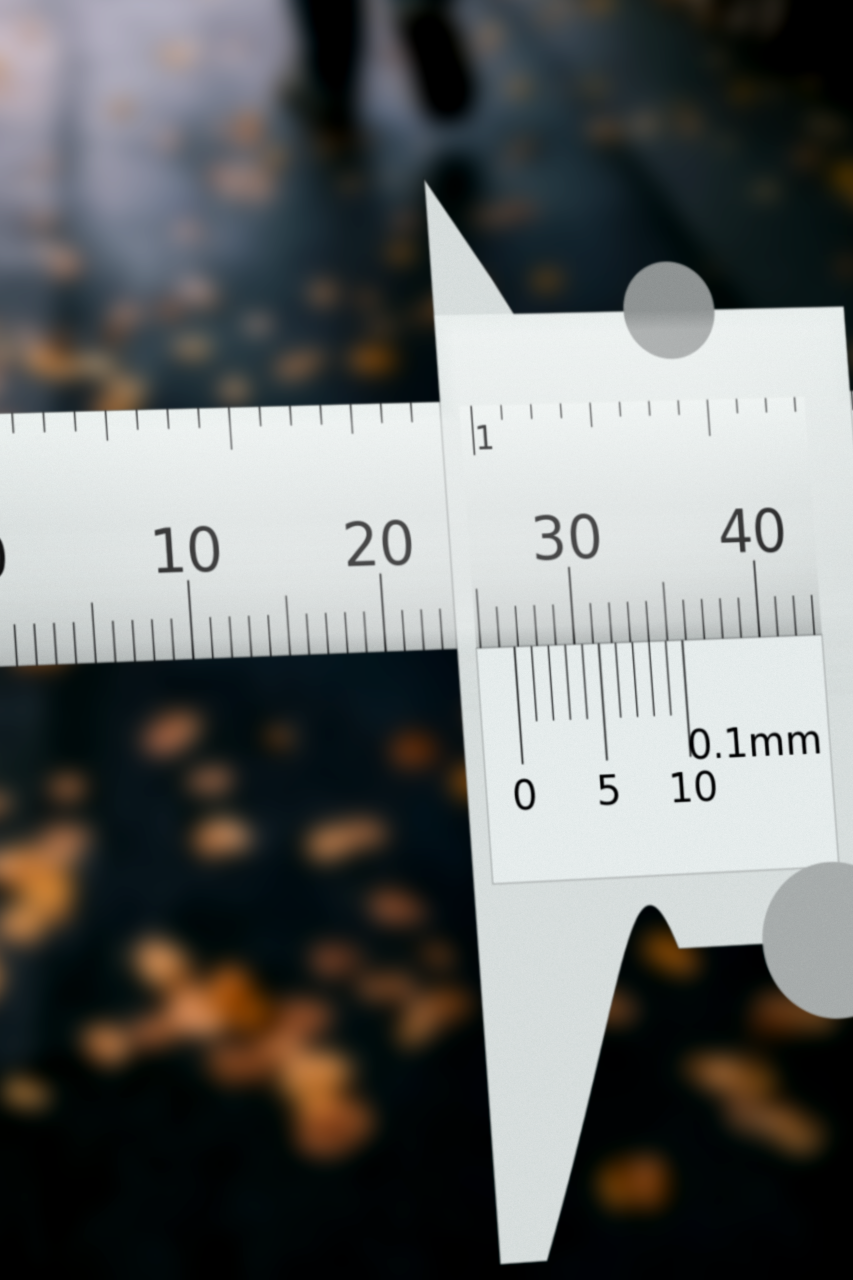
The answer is 26.8 mm
